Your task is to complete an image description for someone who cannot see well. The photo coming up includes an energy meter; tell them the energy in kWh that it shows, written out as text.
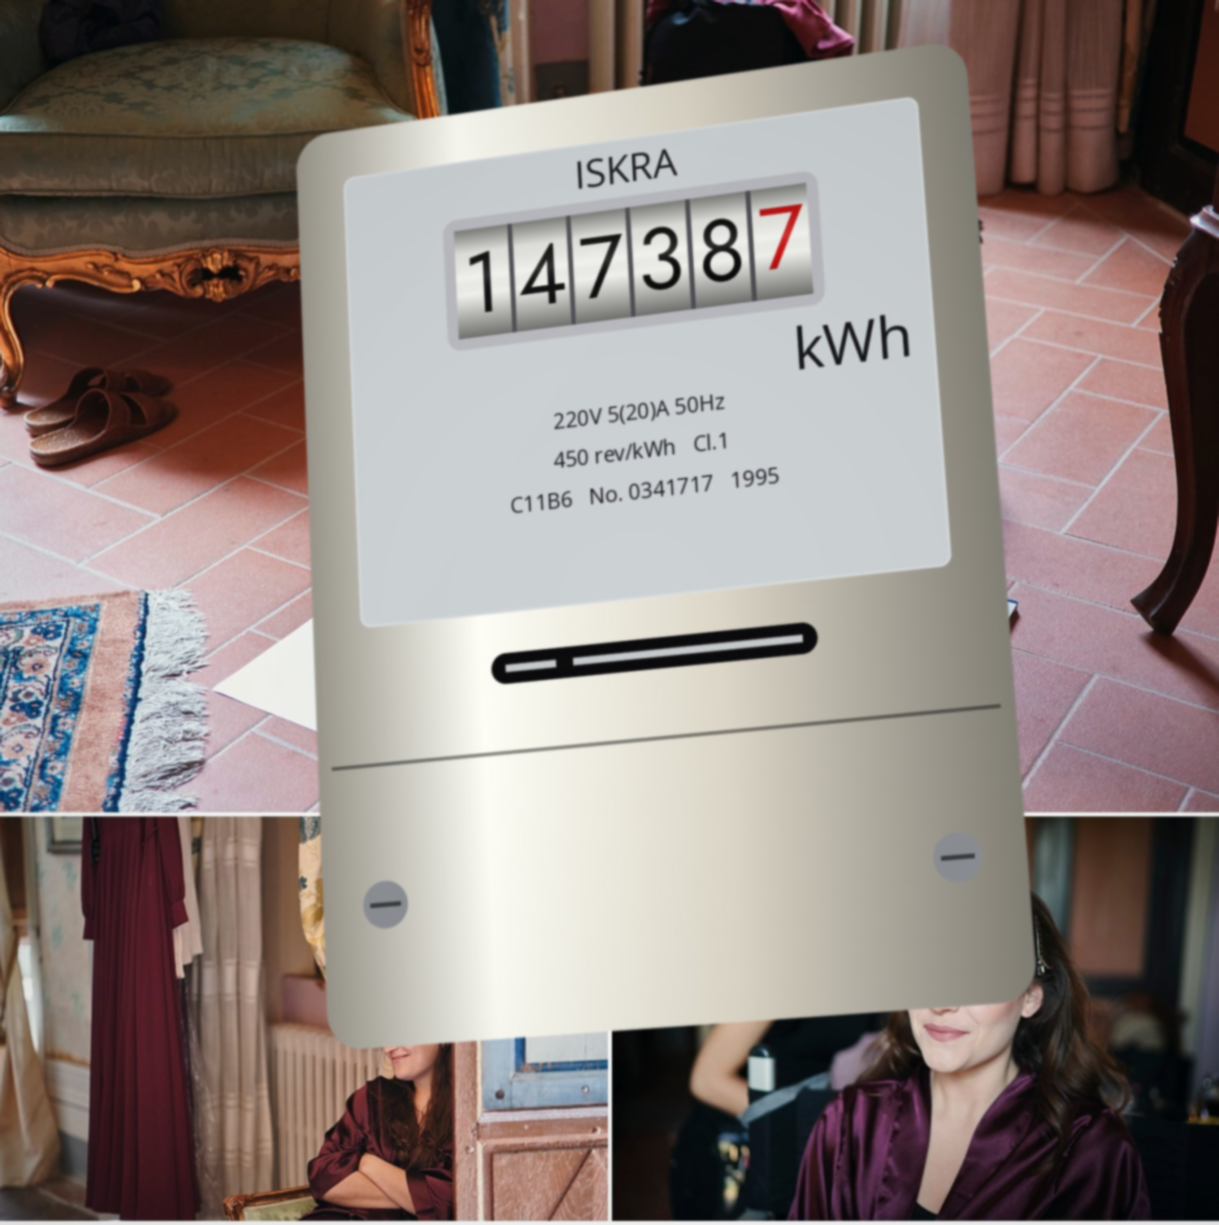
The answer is 14738.7 kWh
